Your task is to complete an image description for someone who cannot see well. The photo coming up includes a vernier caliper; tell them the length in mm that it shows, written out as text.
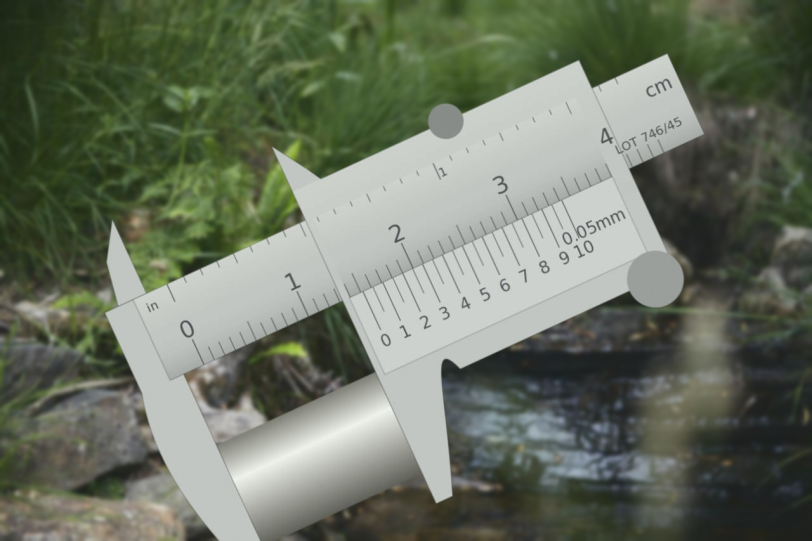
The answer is 15.2 mm
